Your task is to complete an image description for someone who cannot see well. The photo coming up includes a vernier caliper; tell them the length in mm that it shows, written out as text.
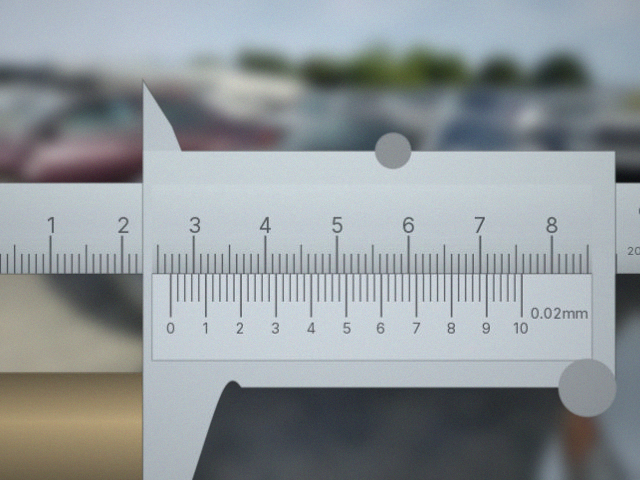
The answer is 26.8 mm
